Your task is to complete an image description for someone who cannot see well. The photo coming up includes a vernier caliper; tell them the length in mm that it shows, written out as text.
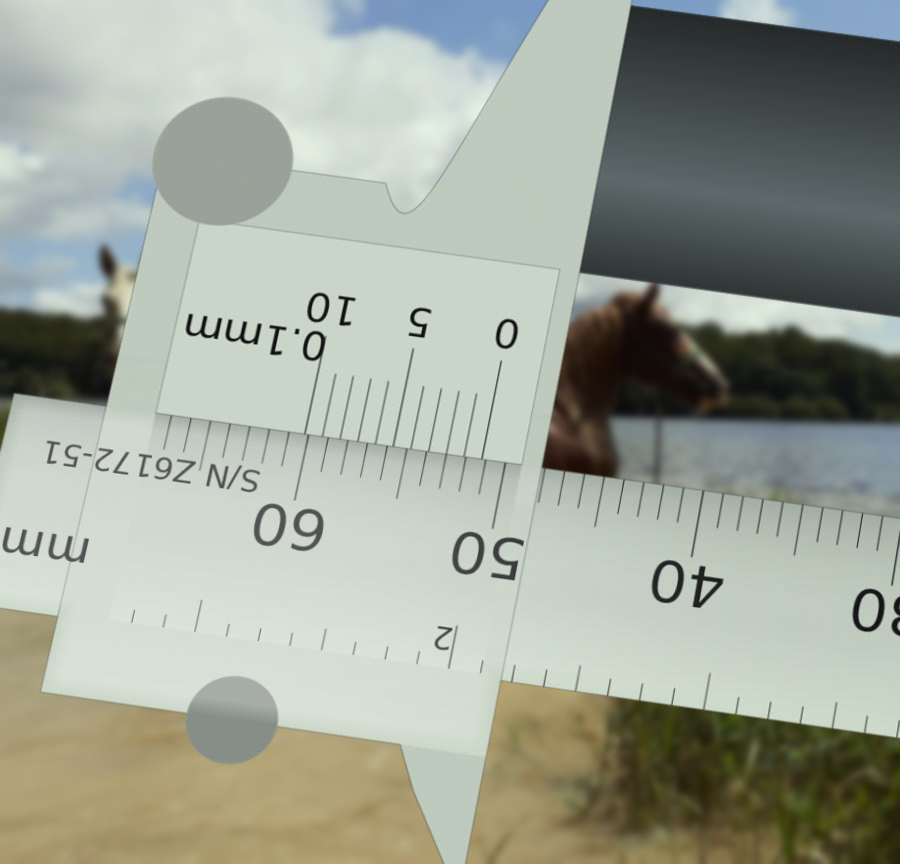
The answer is 51.2 mm
